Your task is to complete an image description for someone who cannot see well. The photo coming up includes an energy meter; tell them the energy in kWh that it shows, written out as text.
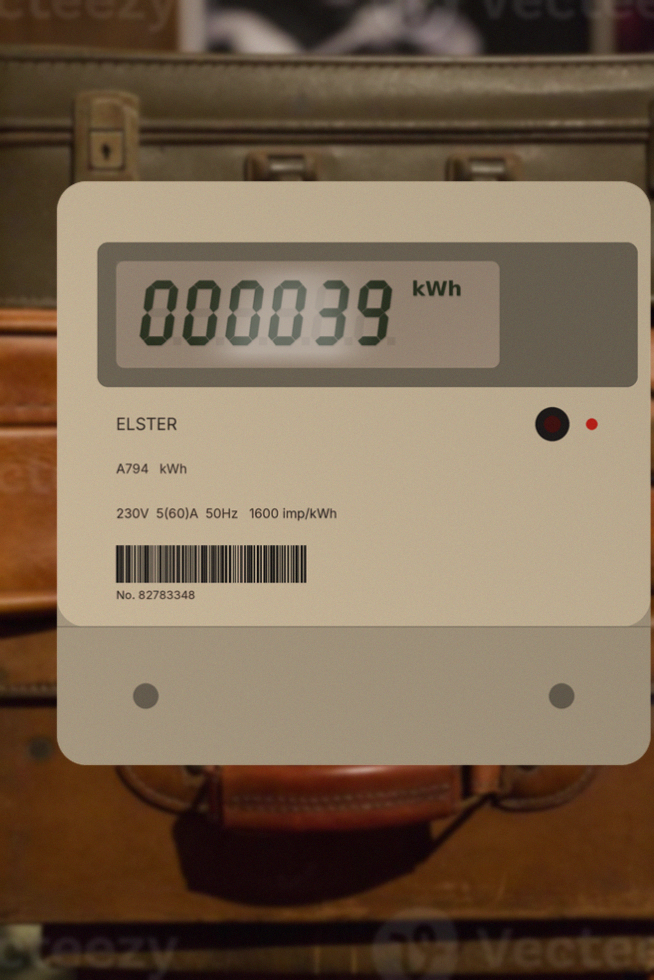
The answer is 39 kWh
